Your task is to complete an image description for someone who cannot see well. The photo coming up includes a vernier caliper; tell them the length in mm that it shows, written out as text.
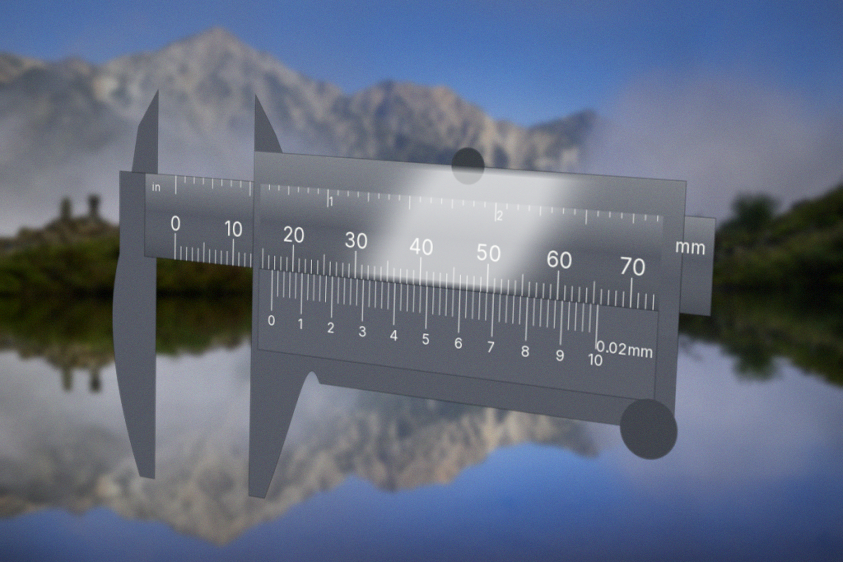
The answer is 16.6 mm
